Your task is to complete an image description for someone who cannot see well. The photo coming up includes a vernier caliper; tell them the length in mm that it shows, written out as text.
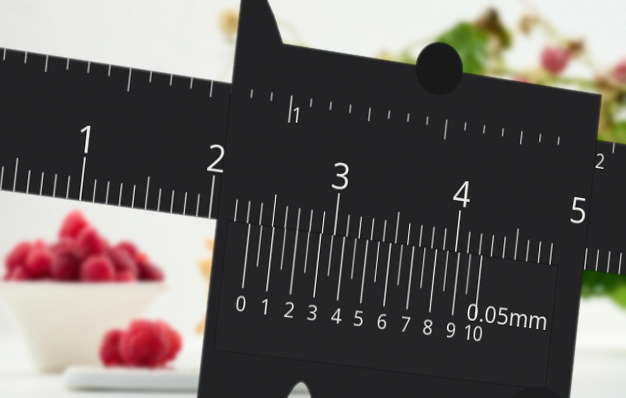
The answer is 23.2 mm
